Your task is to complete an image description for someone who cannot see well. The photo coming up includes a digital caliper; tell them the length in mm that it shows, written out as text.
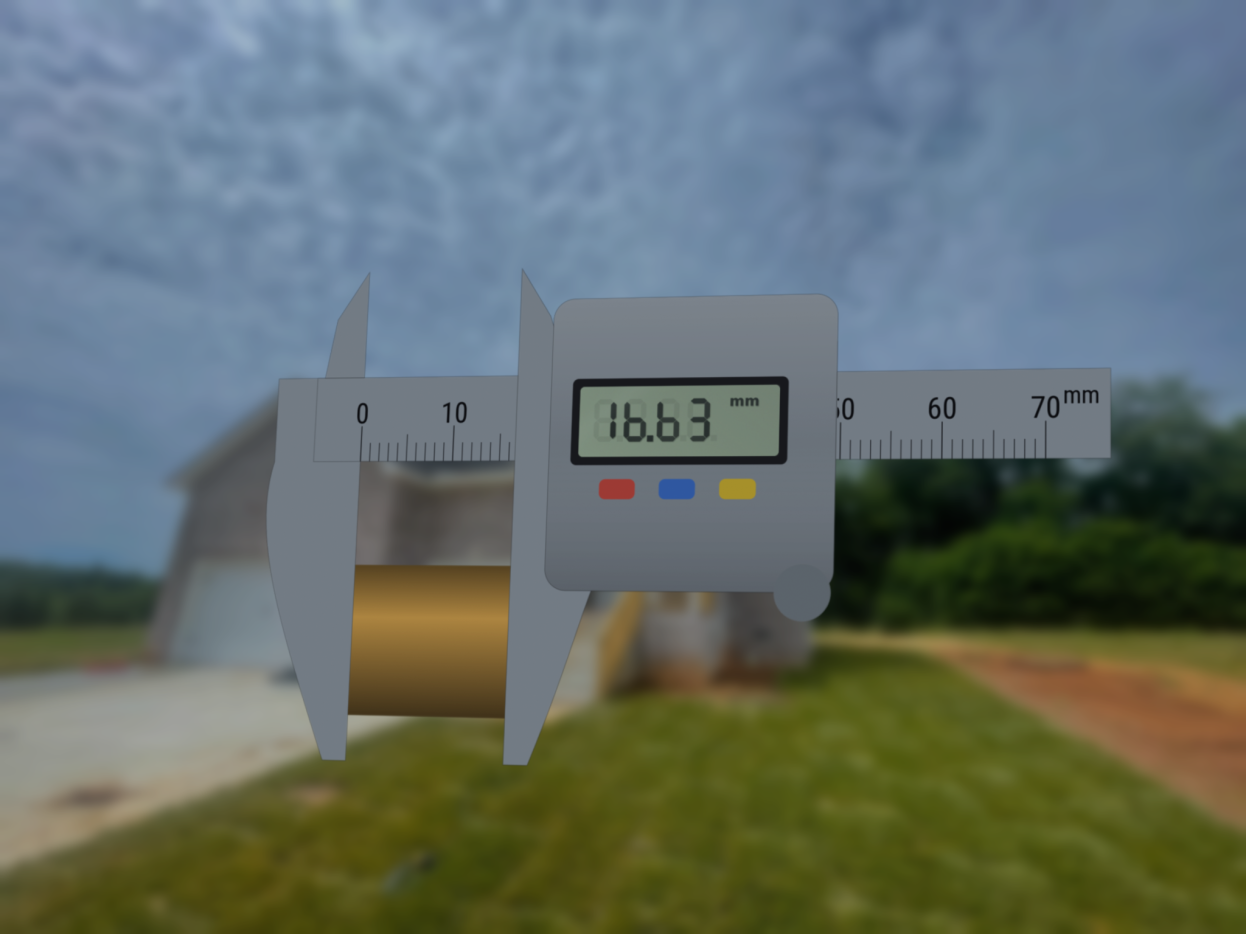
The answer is 16.63 mm
